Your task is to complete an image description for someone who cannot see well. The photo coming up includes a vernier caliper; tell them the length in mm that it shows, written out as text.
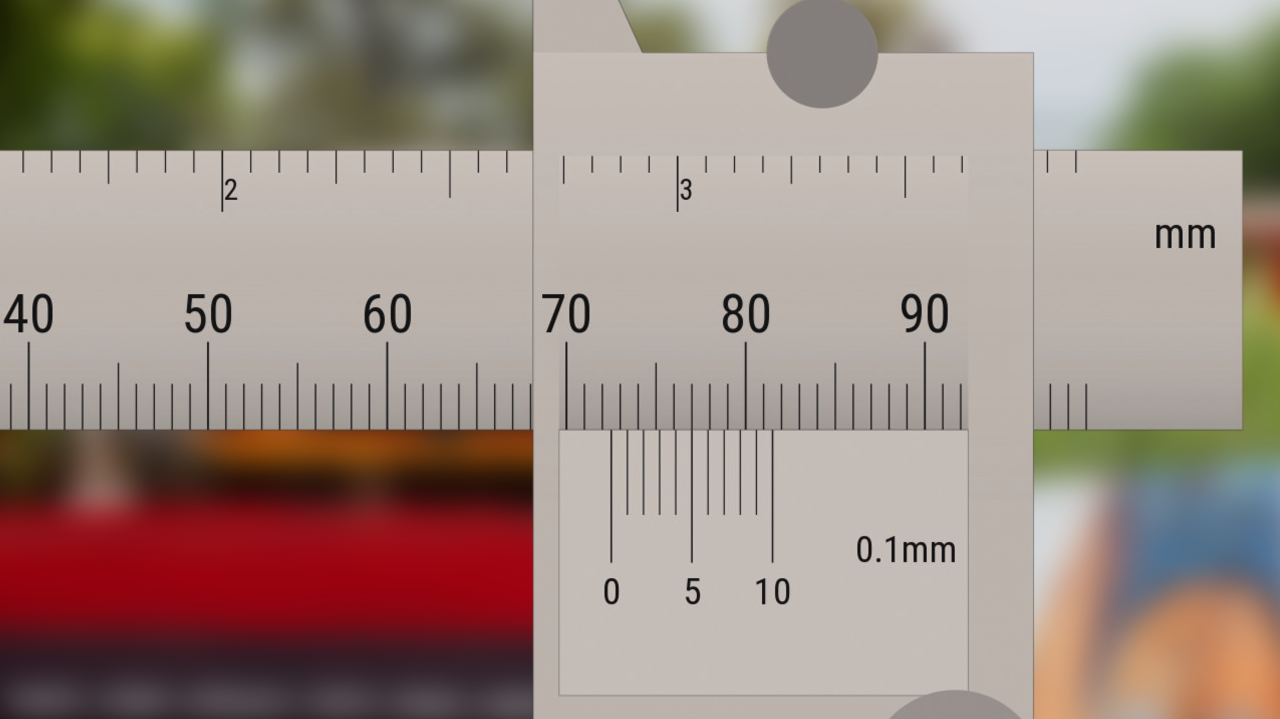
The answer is 72.5 mm
